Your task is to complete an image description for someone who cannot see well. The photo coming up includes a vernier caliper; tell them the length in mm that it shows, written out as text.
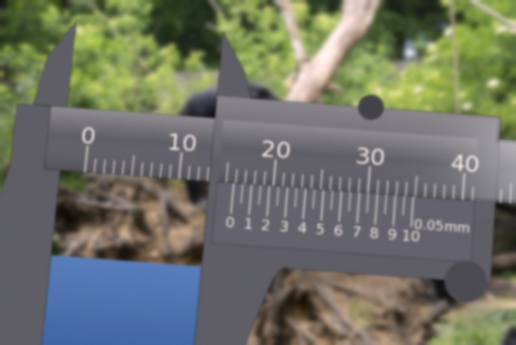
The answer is 15.8 mm
